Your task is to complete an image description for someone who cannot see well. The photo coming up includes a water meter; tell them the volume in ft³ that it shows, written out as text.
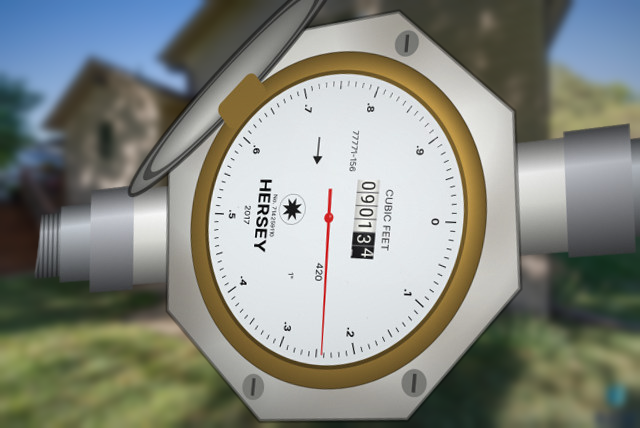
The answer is 90134.24 ft³
